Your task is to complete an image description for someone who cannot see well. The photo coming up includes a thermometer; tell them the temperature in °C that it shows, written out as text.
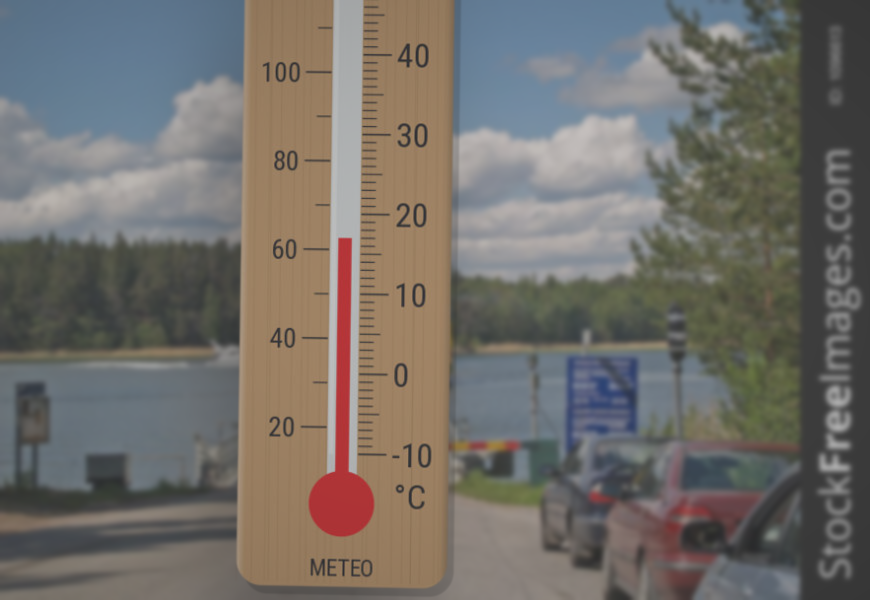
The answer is 17 °C
